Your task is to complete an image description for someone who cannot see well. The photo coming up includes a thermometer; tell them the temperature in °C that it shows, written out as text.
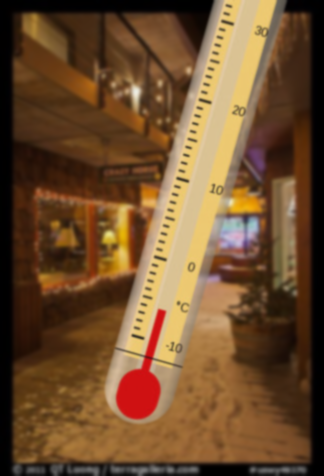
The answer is -6 °C
